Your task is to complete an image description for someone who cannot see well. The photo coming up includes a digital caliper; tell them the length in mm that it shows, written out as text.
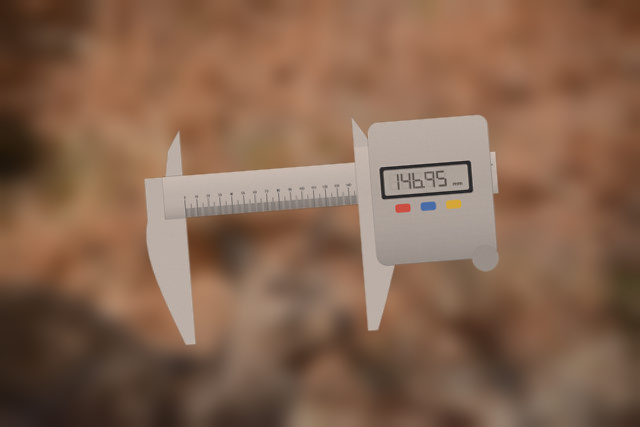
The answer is 146.95 mm
